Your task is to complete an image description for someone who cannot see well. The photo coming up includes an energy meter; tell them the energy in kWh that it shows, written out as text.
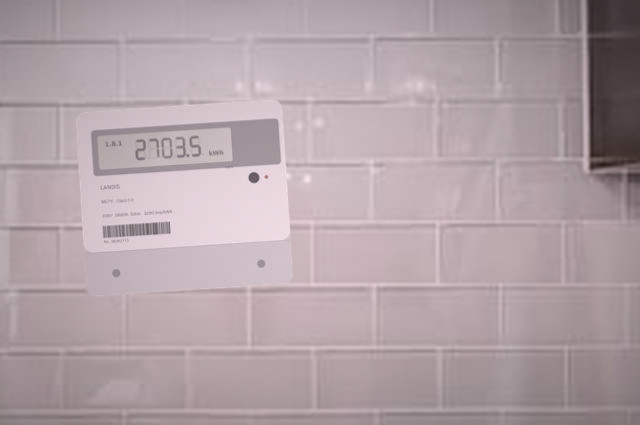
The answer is 2703.5 kWh
